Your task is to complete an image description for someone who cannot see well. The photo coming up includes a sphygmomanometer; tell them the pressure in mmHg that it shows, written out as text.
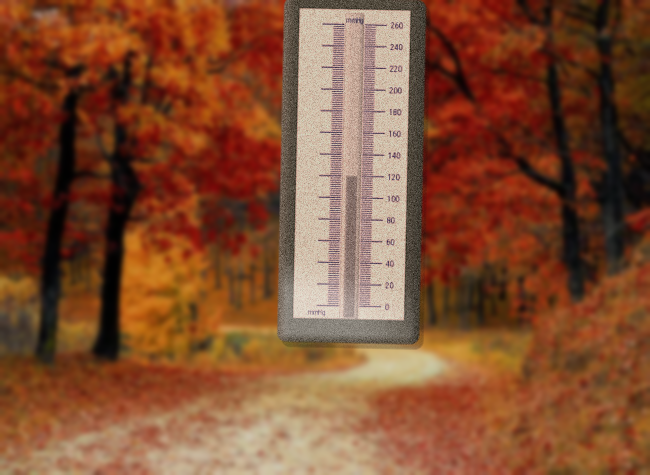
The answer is 120 mmHg
